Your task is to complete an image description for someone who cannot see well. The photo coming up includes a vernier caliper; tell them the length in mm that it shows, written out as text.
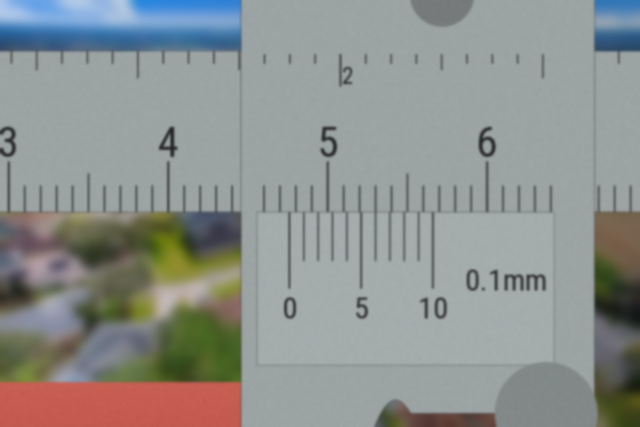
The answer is 47.6 mm
